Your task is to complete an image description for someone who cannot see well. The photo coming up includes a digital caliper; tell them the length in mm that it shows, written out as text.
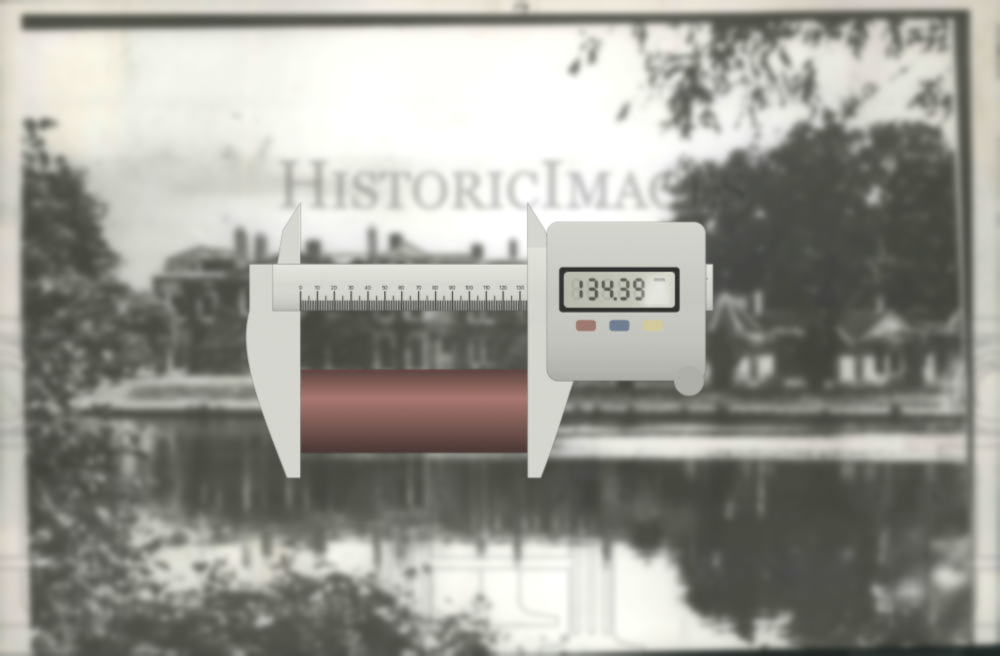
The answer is 134.39 mm
